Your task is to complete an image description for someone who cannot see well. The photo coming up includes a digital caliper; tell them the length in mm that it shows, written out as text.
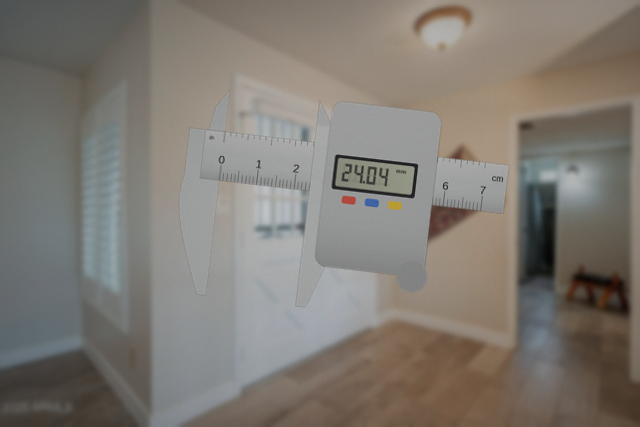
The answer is 24.04 mm
